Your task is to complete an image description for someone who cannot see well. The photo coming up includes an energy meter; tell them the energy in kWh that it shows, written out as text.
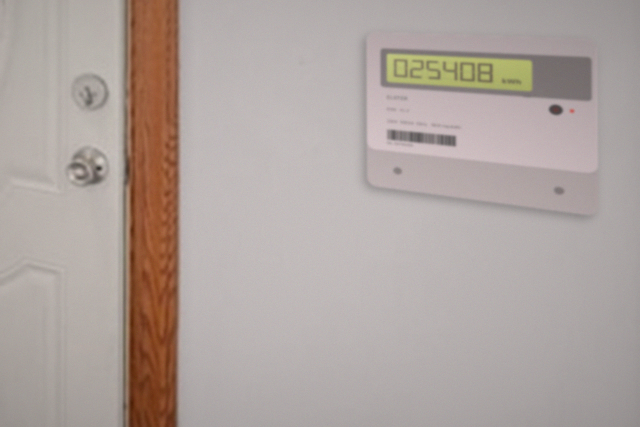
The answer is 25408 kWh
